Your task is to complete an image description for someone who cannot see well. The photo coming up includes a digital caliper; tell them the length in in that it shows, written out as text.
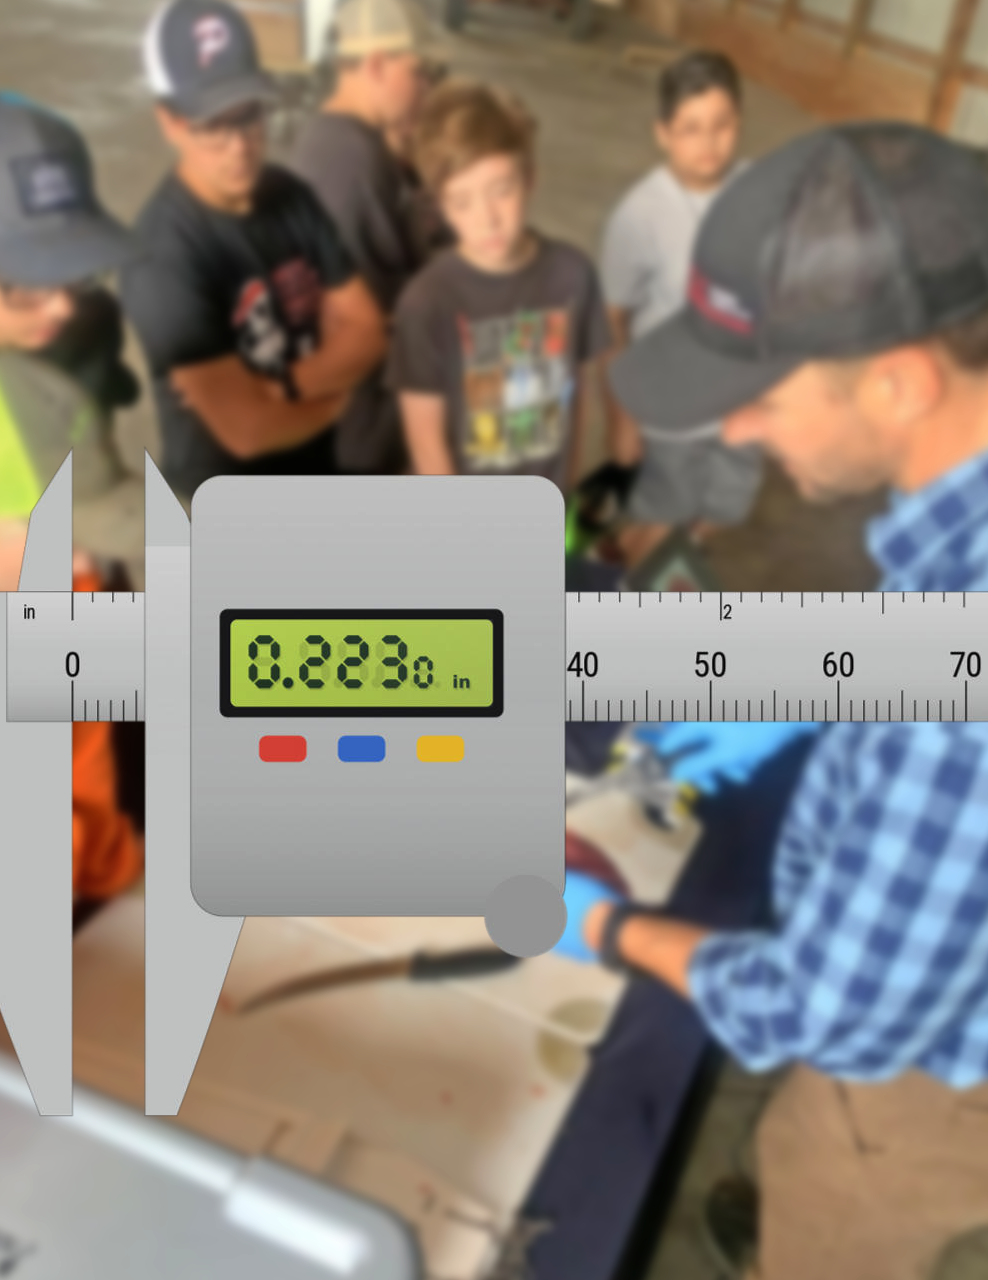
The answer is 0.2230 in
